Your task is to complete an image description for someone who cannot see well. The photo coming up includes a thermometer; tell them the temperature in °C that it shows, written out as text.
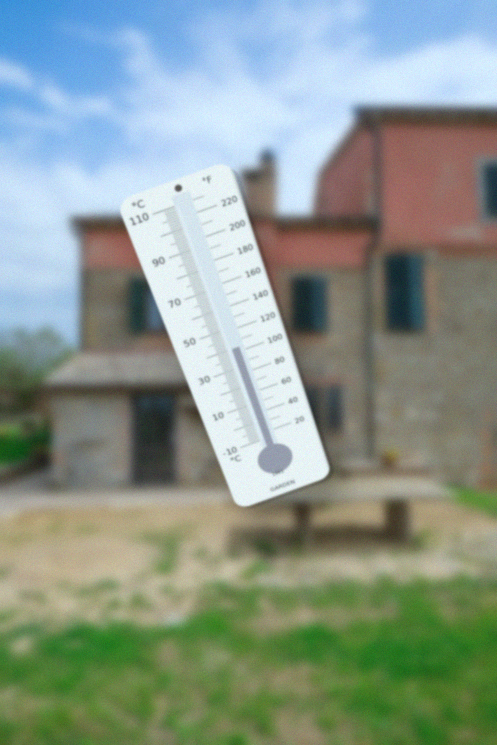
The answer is 40 °C
